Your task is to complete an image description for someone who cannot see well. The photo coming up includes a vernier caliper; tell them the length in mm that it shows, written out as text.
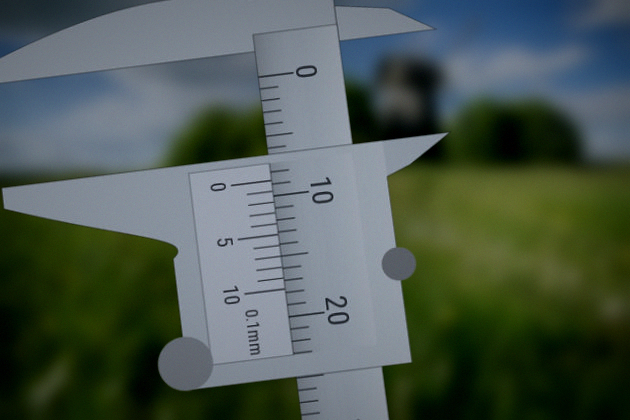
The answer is 8.7 mm
